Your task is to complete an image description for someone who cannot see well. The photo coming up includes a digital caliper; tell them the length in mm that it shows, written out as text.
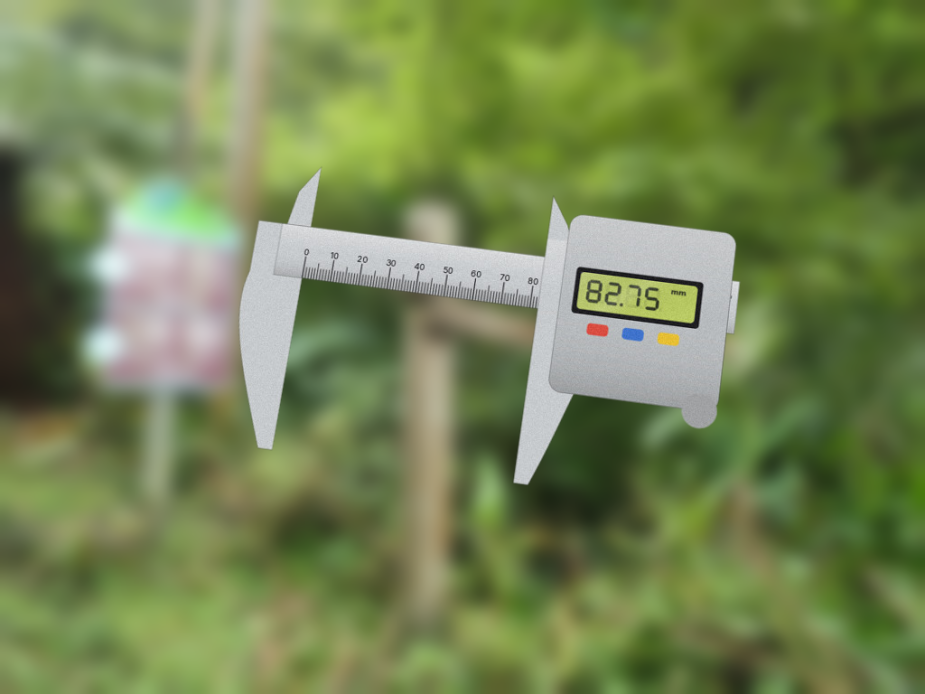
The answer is 82.75 mm
